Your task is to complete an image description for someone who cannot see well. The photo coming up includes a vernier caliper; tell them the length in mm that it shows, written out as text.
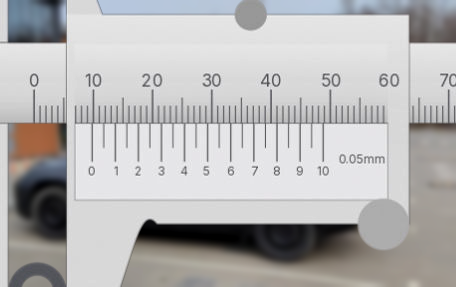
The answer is 9.8 mm
